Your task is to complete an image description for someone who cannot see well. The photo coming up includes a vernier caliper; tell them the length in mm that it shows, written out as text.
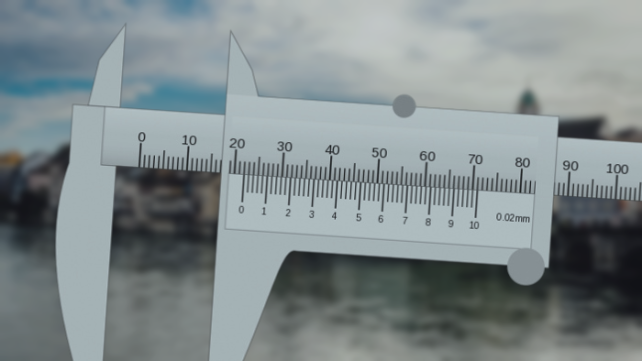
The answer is 22.0 mm
